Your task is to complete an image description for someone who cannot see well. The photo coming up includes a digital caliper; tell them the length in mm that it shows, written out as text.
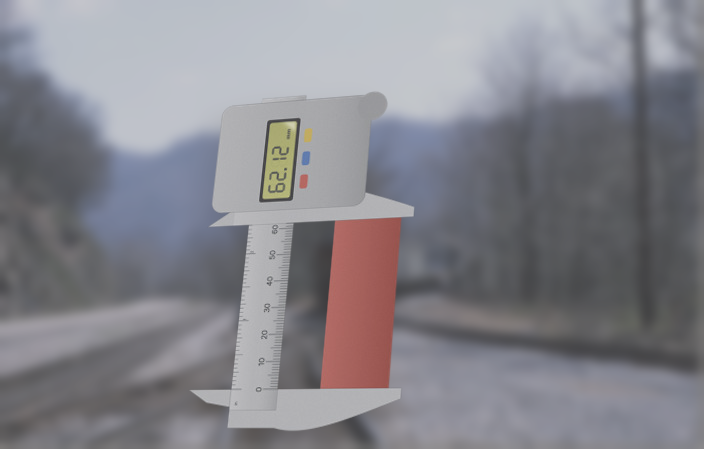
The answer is 62.12 mm
